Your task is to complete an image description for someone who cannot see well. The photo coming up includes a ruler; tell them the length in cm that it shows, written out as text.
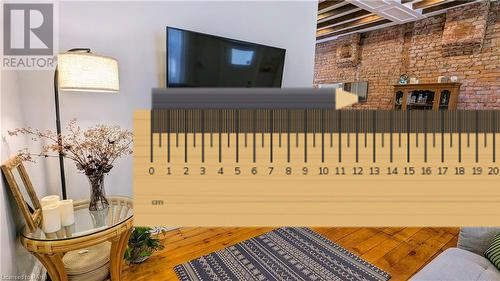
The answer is 12.5 cm
